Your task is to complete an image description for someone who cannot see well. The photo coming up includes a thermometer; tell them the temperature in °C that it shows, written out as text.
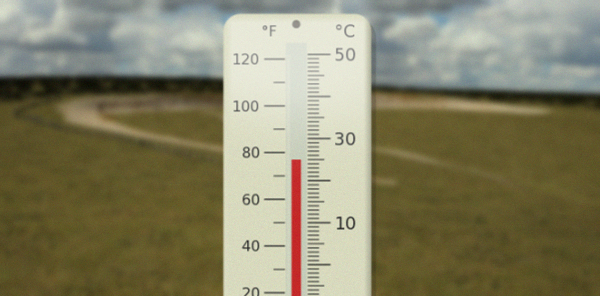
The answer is 25 °C
